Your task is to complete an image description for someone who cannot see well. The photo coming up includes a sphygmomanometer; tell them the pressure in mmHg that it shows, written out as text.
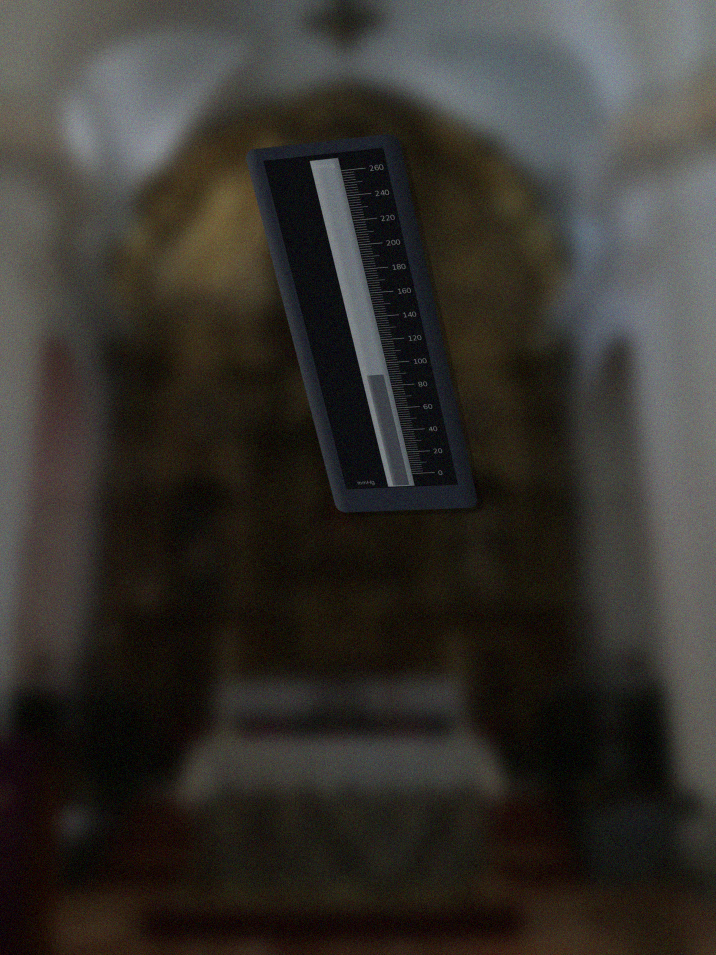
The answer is 90 mmHg
